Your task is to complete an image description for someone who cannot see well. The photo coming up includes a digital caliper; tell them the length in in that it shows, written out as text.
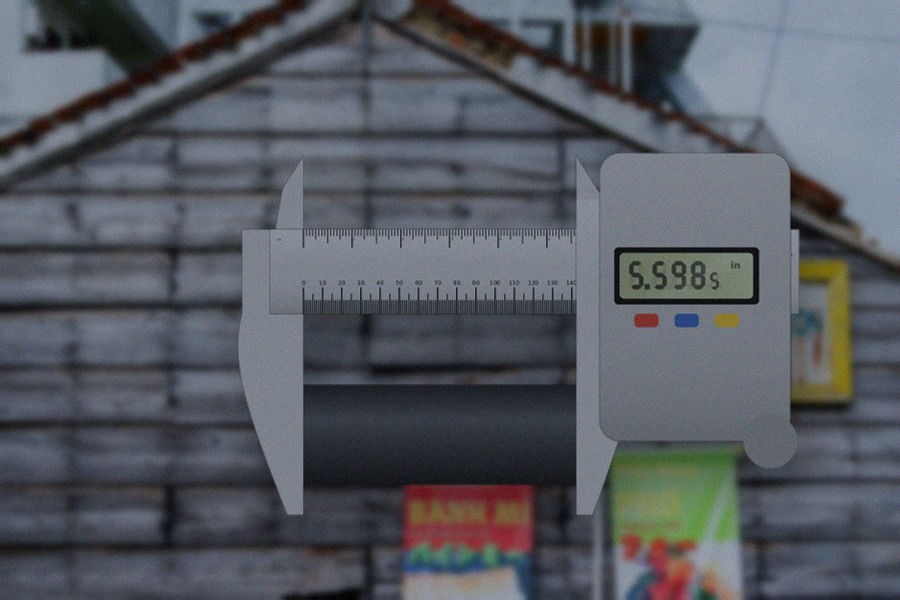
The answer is 5.5985 in
